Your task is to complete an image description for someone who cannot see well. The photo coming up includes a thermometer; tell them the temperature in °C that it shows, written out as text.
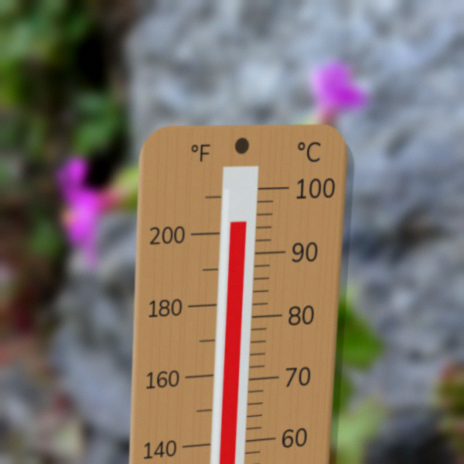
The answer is 95 °C
